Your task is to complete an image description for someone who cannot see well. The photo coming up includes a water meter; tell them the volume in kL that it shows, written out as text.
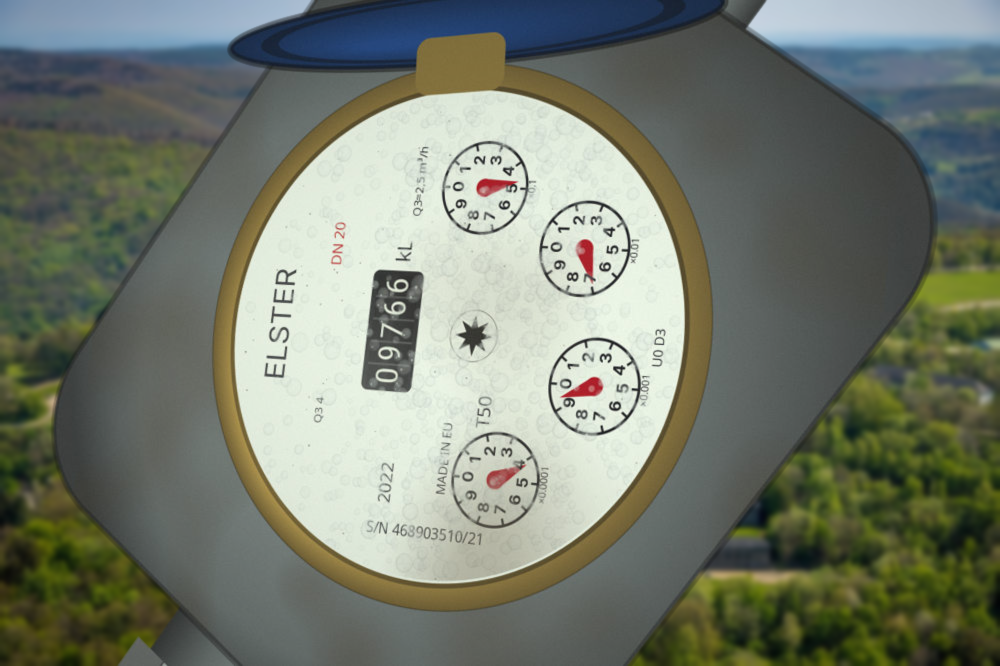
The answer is 9766.4694 kL
